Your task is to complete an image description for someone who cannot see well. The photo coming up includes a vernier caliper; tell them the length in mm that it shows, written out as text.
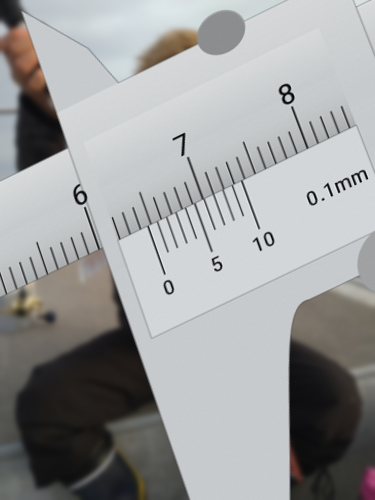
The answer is 64.7 mm
